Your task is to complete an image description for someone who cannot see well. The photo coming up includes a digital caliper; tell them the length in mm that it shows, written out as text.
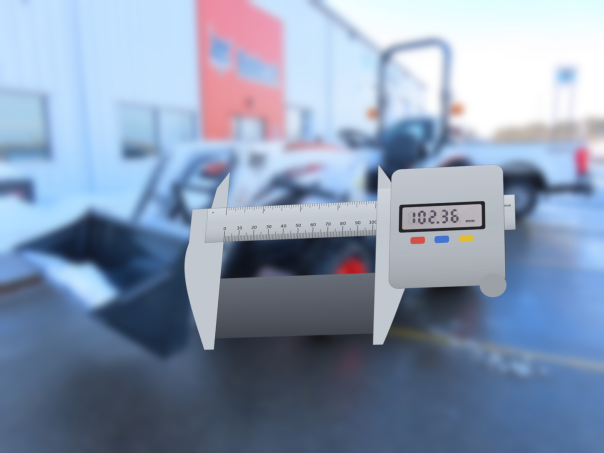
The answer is 102.36 mm
